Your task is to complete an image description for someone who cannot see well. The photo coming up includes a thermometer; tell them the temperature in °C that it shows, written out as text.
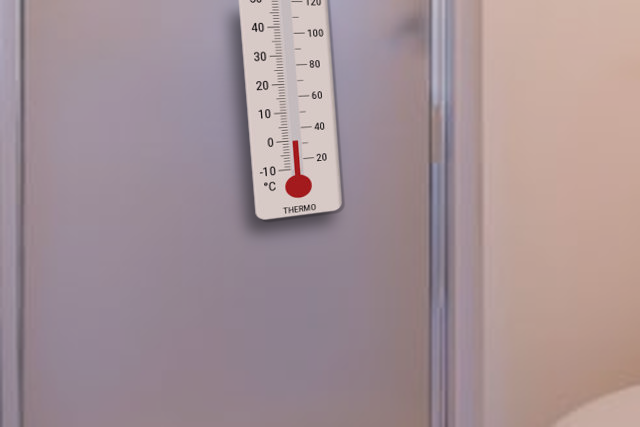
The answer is 0 °C
